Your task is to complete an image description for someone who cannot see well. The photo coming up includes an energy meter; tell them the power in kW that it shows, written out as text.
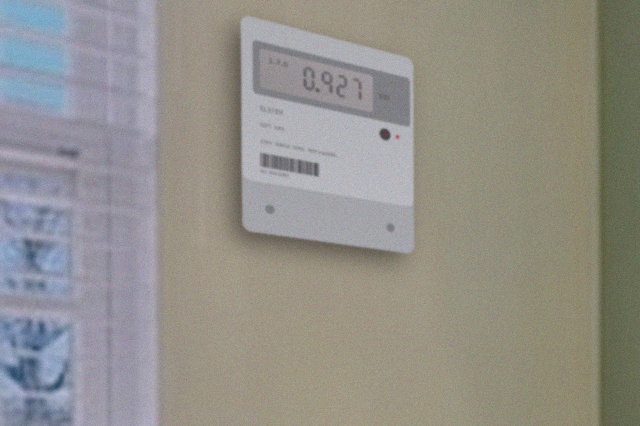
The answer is 0.927 kW
